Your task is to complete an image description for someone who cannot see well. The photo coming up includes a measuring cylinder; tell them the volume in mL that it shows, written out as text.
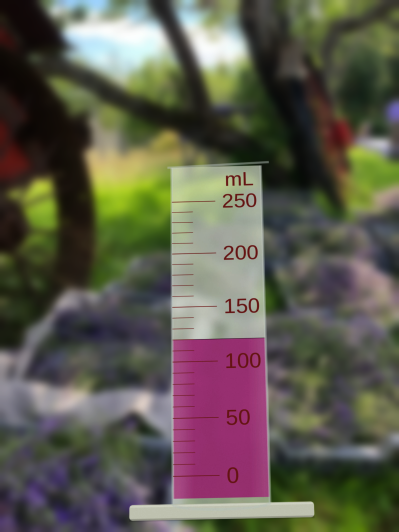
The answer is 120 mL
